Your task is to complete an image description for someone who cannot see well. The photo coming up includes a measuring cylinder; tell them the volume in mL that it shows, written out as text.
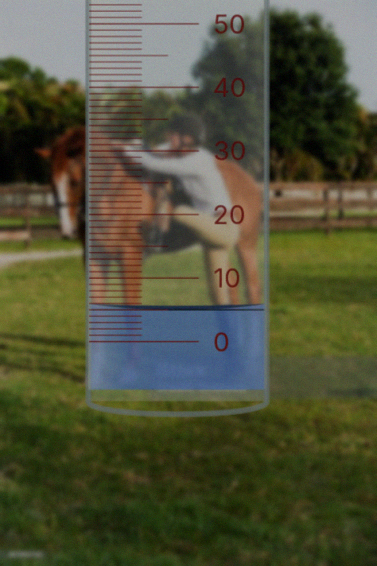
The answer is 5 mL
